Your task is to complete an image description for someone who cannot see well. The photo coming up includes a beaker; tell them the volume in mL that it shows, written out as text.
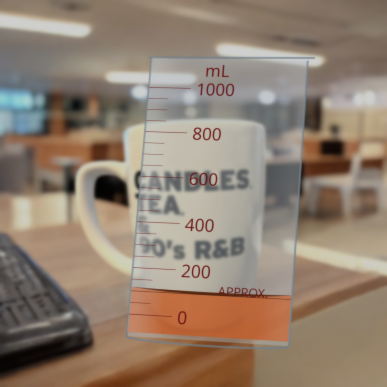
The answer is 100 mL
